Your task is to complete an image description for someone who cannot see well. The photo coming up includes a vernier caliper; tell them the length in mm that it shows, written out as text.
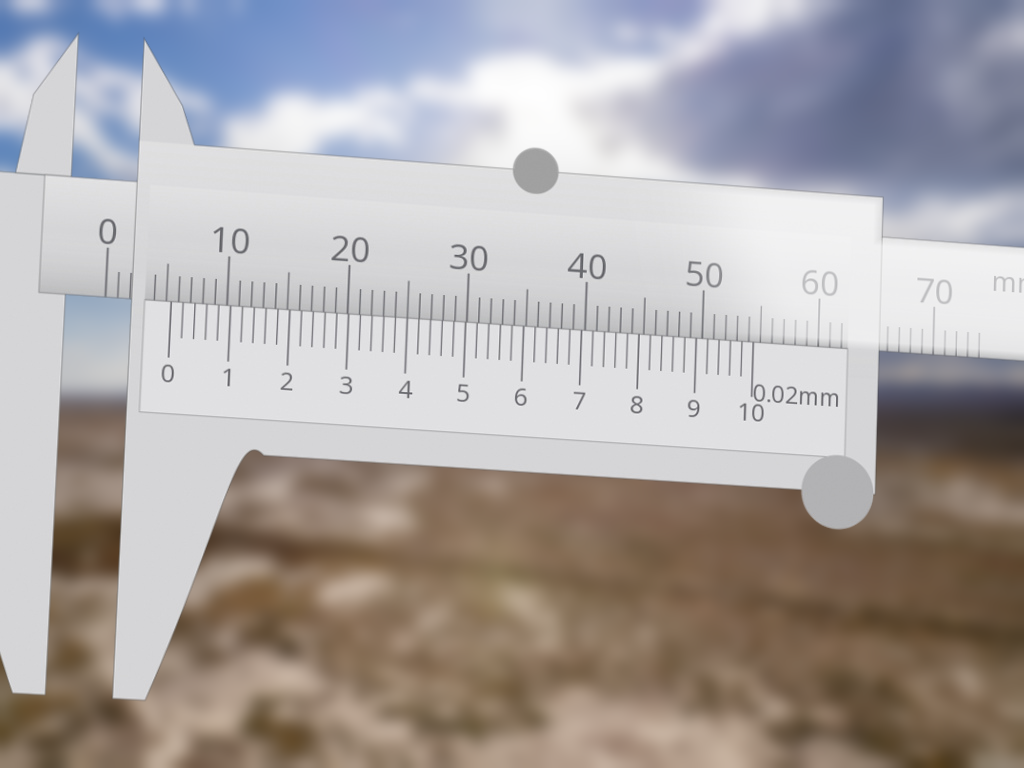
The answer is 5.4 mm
